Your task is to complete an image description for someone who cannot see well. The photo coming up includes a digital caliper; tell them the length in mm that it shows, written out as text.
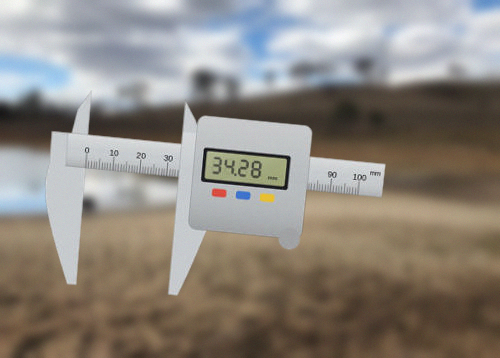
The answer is 34.28 mm
